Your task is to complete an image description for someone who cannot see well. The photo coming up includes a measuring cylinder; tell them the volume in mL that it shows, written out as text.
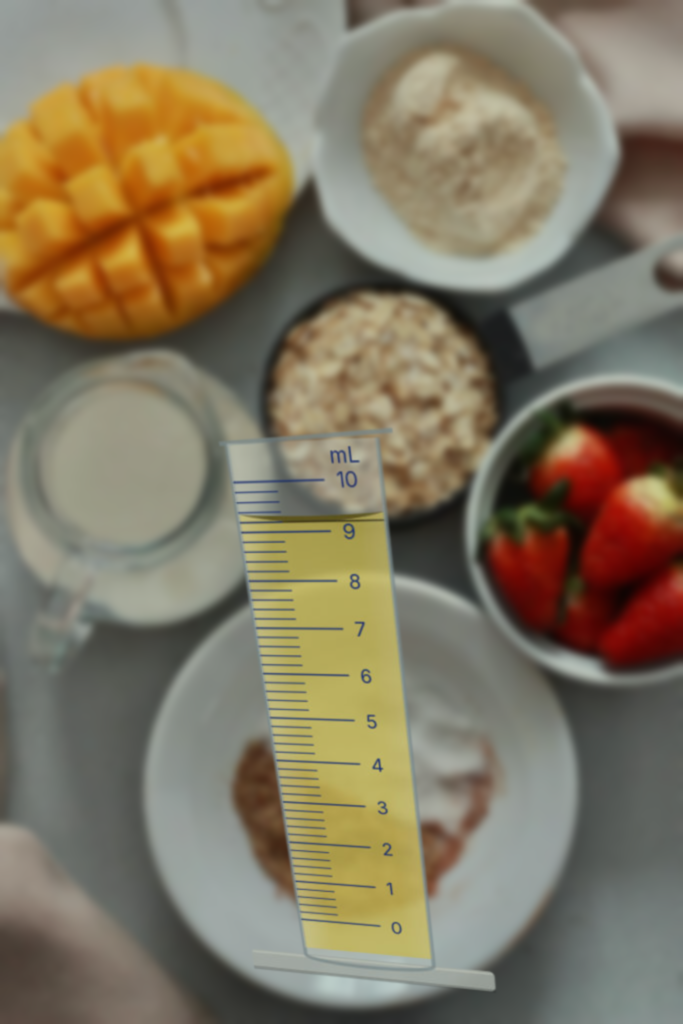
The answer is 9.2 mL
